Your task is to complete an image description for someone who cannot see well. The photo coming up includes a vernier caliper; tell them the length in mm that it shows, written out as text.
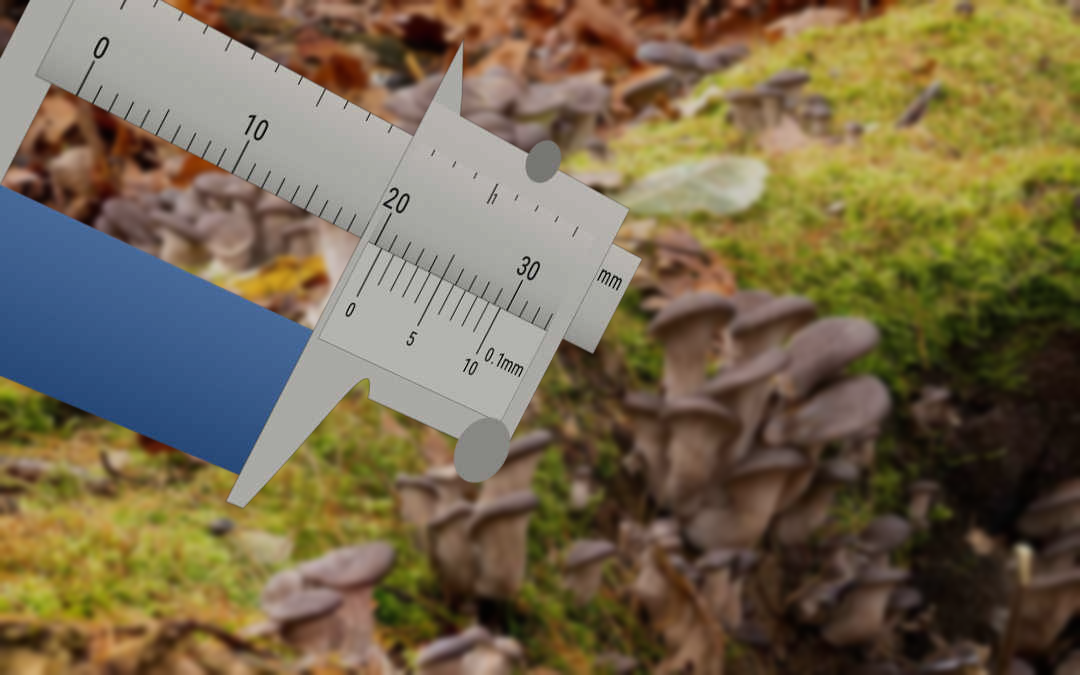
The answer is 20.5 mm
